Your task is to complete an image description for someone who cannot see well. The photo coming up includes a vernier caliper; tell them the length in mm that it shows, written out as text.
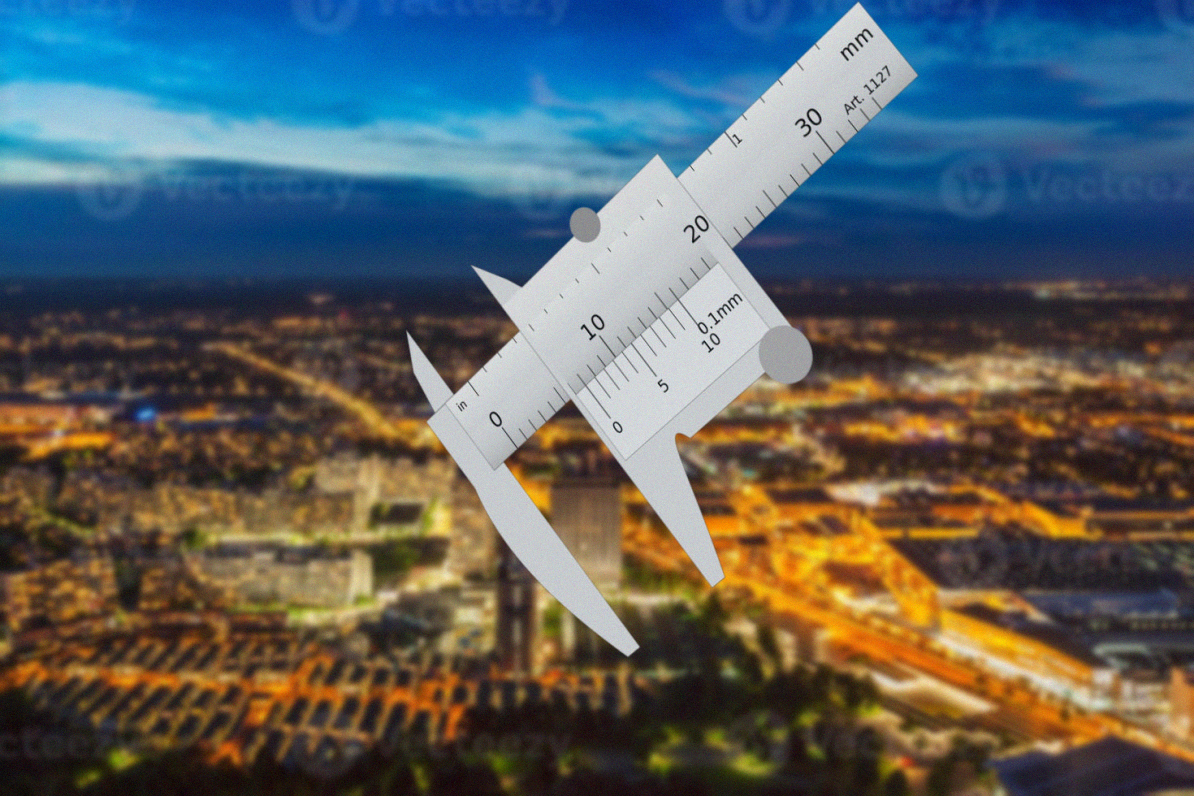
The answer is 7.0 mm
